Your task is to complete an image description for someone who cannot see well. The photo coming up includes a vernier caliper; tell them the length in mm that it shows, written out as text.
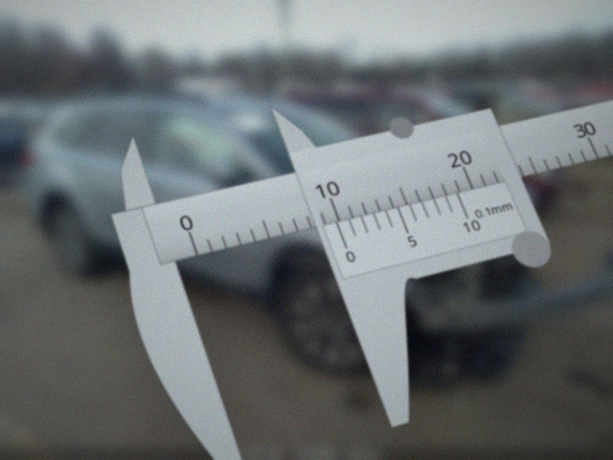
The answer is 9.8 mm
